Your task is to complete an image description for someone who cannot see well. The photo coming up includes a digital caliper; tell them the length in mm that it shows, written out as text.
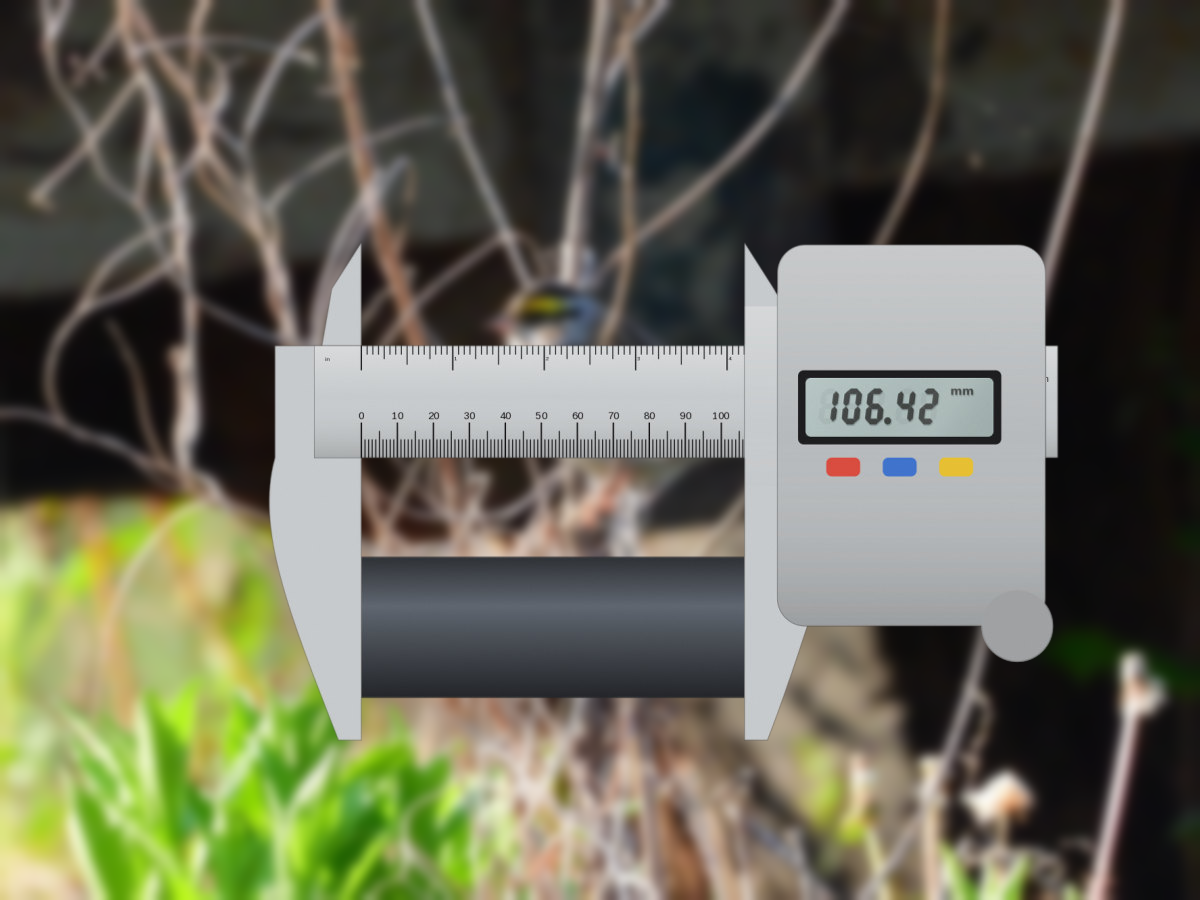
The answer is 106.42 mm
